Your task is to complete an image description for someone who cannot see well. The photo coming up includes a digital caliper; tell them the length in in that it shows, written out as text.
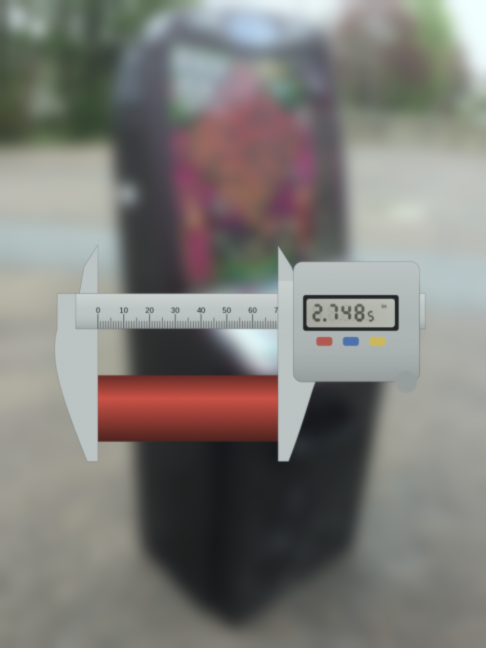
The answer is 2.7485 in
